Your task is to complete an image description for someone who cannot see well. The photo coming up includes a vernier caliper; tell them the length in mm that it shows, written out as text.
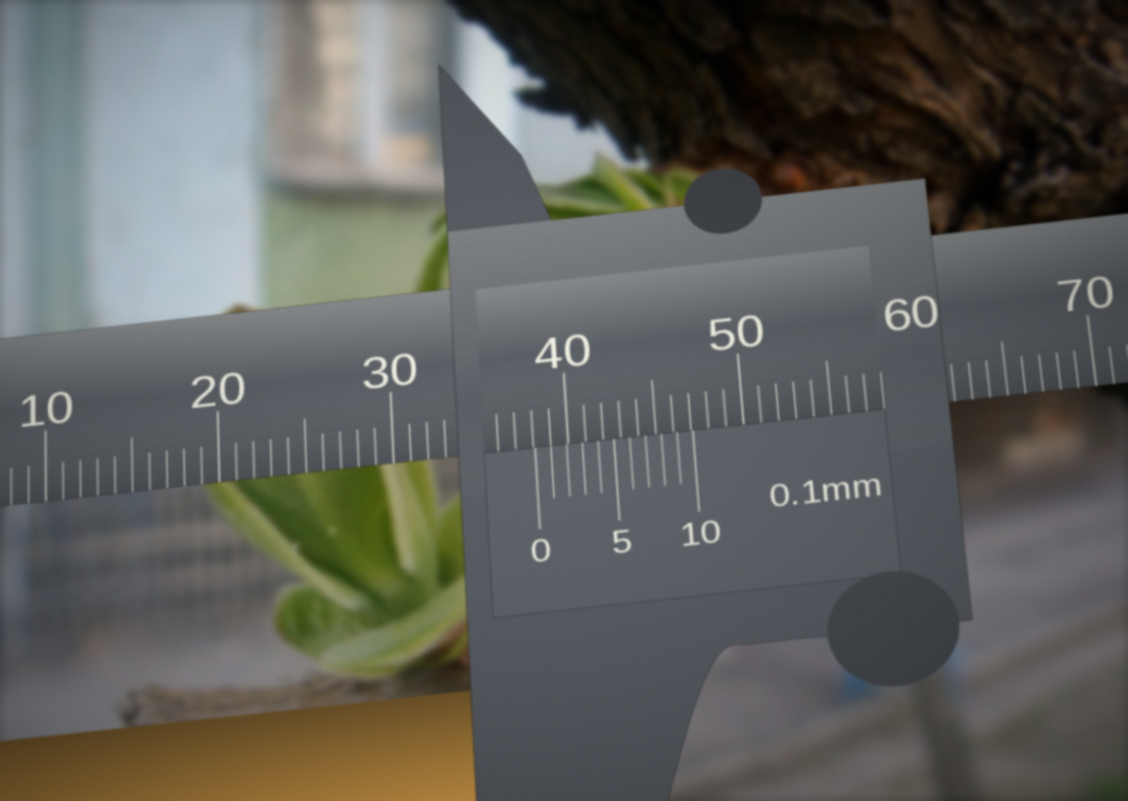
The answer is 38.1 mm
